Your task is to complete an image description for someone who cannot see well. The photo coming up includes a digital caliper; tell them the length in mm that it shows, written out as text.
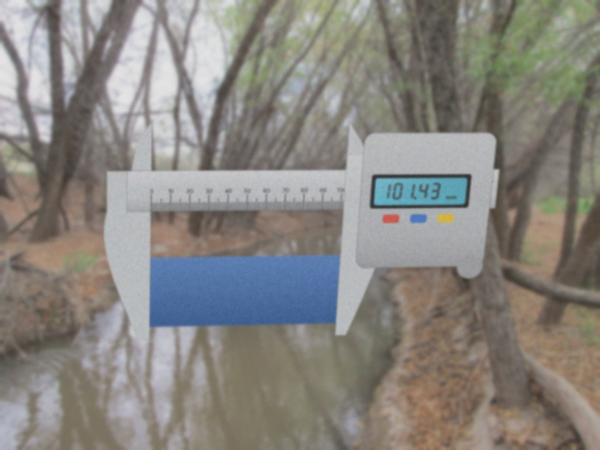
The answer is 101.43 mm
